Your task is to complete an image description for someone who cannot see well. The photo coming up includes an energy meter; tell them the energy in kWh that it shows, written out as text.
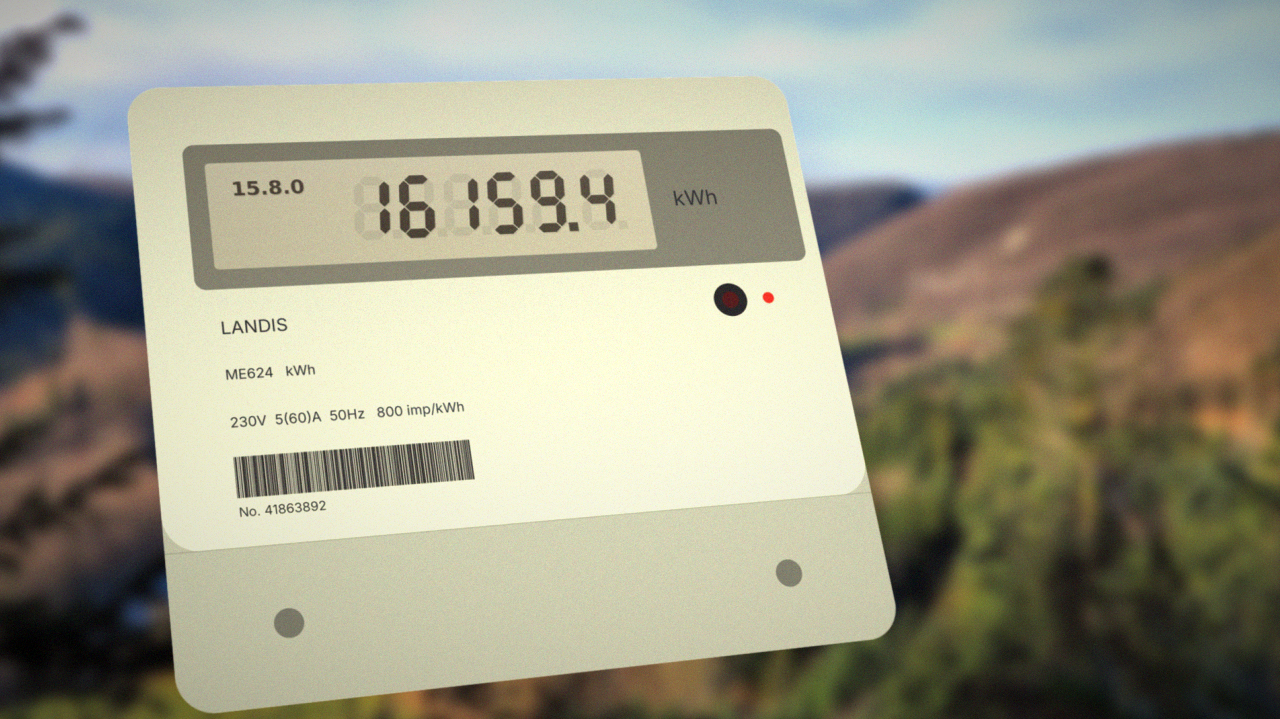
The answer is 16159.4 kWh
